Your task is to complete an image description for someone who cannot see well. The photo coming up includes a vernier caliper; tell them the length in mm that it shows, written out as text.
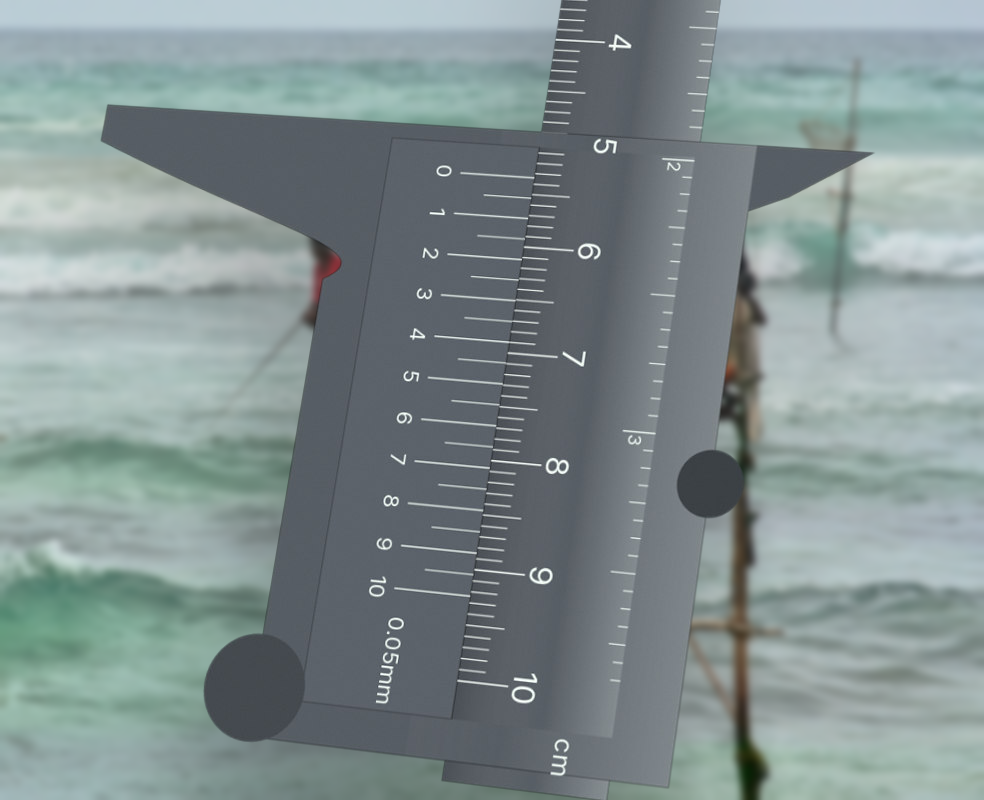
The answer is 53.4 mm
